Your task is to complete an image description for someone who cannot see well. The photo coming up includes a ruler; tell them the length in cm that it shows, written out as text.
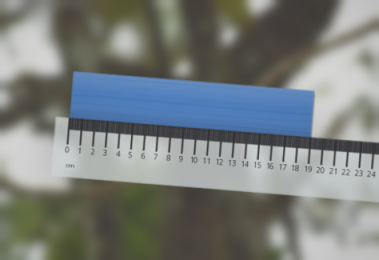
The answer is 19 cm
